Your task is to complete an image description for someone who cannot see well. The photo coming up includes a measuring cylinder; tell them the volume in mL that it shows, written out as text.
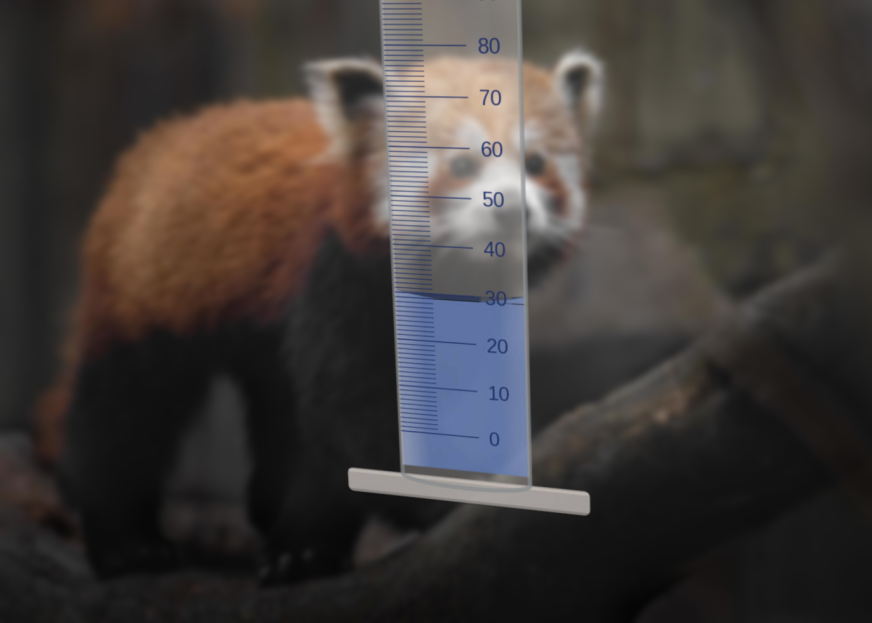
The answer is 29 mL
